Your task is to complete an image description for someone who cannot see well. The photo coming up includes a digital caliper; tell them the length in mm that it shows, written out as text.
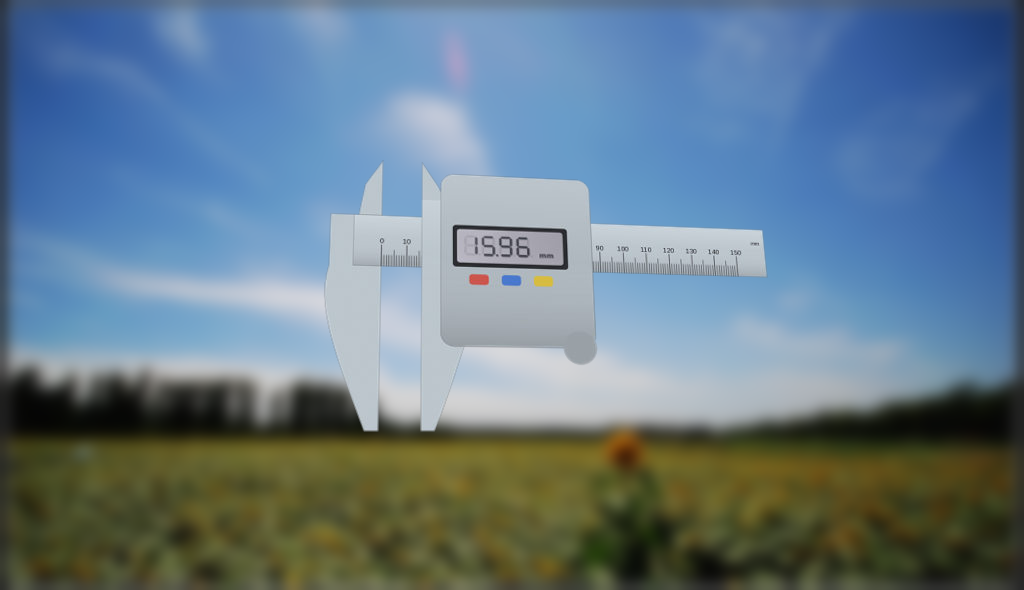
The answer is 15.96 mm
